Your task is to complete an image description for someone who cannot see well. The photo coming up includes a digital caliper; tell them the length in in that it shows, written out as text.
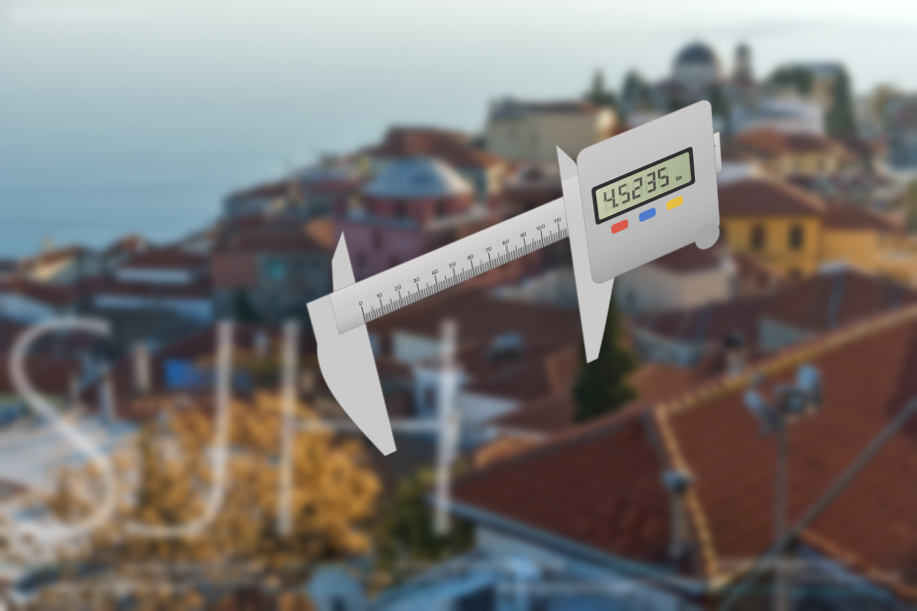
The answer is 4.5235 in
